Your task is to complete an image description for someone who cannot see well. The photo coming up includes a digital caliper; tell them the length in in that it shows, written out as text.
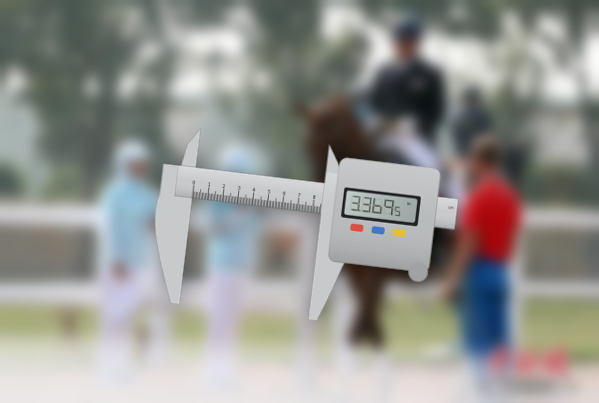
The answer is 3.3695 in
